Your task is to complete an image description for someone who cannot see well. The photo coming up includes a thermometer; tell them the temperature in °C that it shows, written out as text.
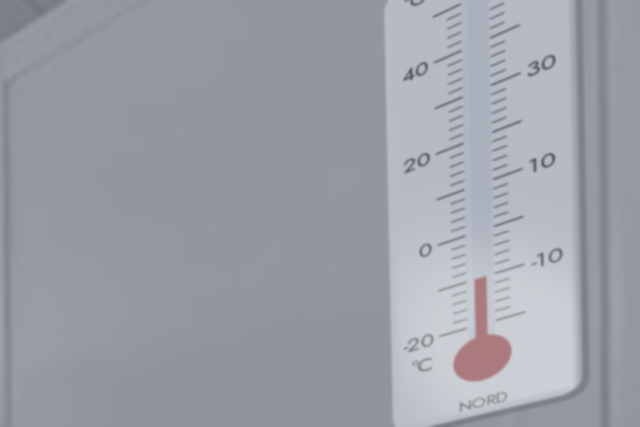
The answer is -10 °C
